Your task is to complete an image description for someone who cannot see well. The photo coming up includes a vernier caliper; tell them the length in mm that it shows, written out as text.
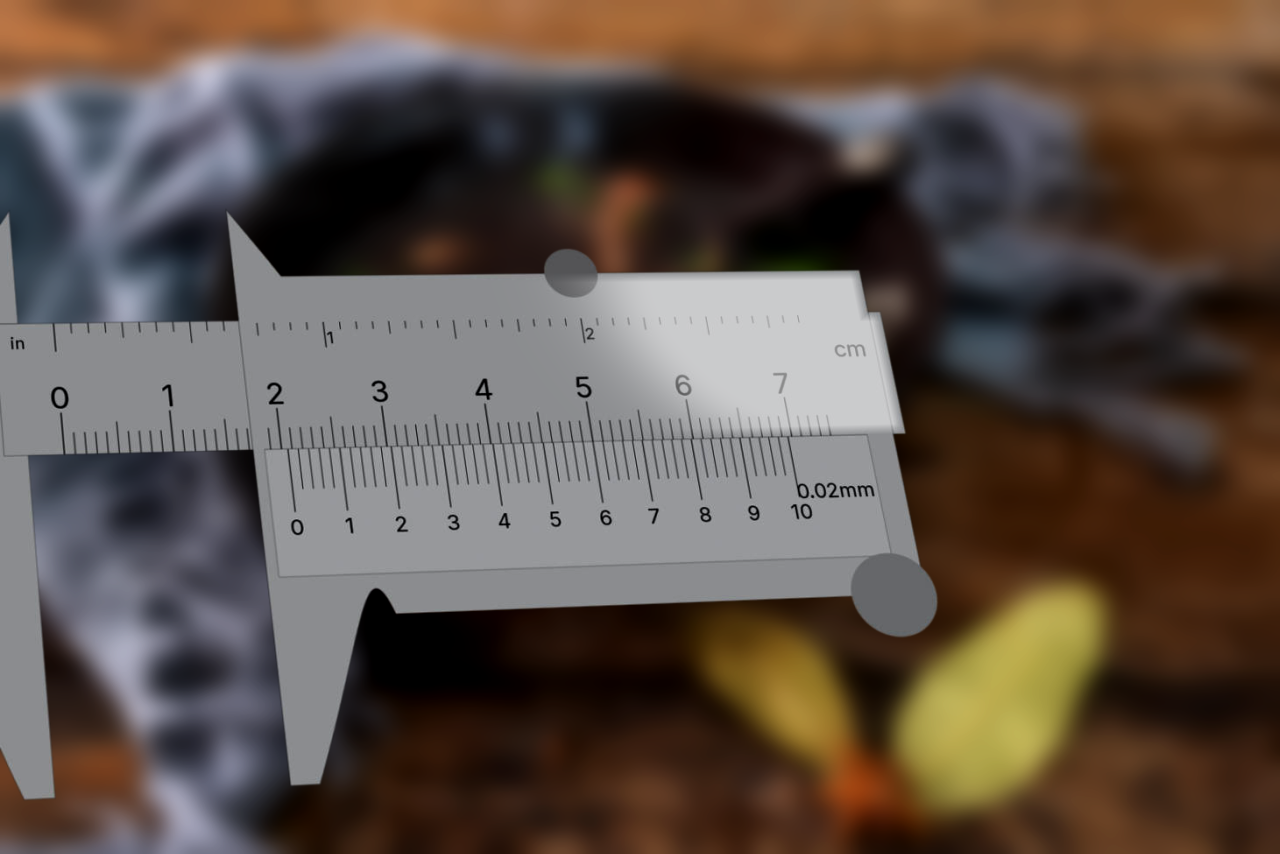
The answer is 20.6 mm
